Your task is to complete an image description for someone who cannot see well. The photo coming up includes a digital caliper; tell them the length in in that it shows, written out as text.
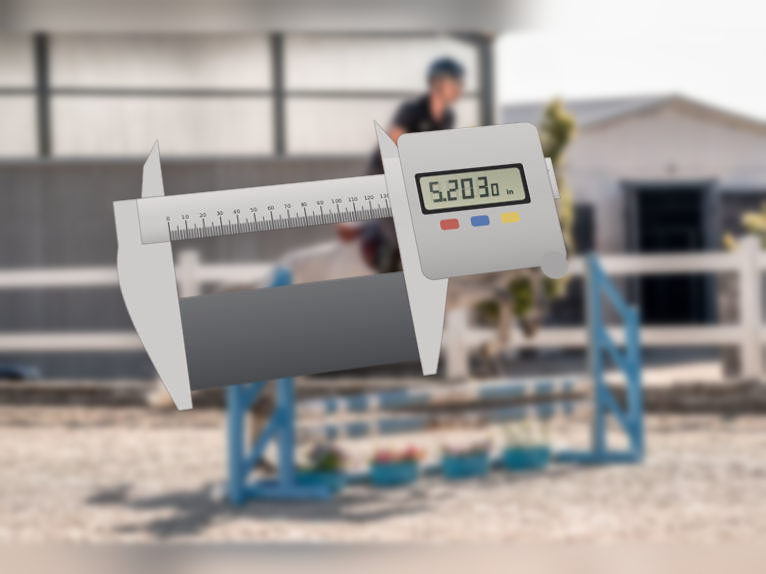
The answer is 5.2030 in
